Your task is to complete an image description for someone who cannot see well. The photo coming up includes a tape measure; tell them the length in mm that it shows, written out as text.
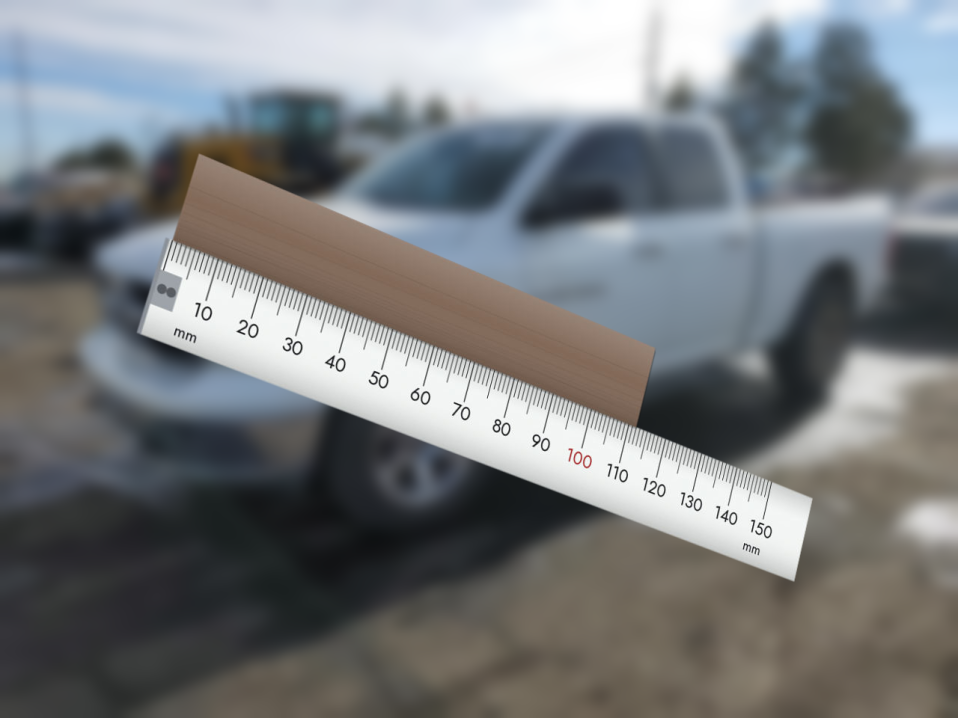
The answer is 112 mm
